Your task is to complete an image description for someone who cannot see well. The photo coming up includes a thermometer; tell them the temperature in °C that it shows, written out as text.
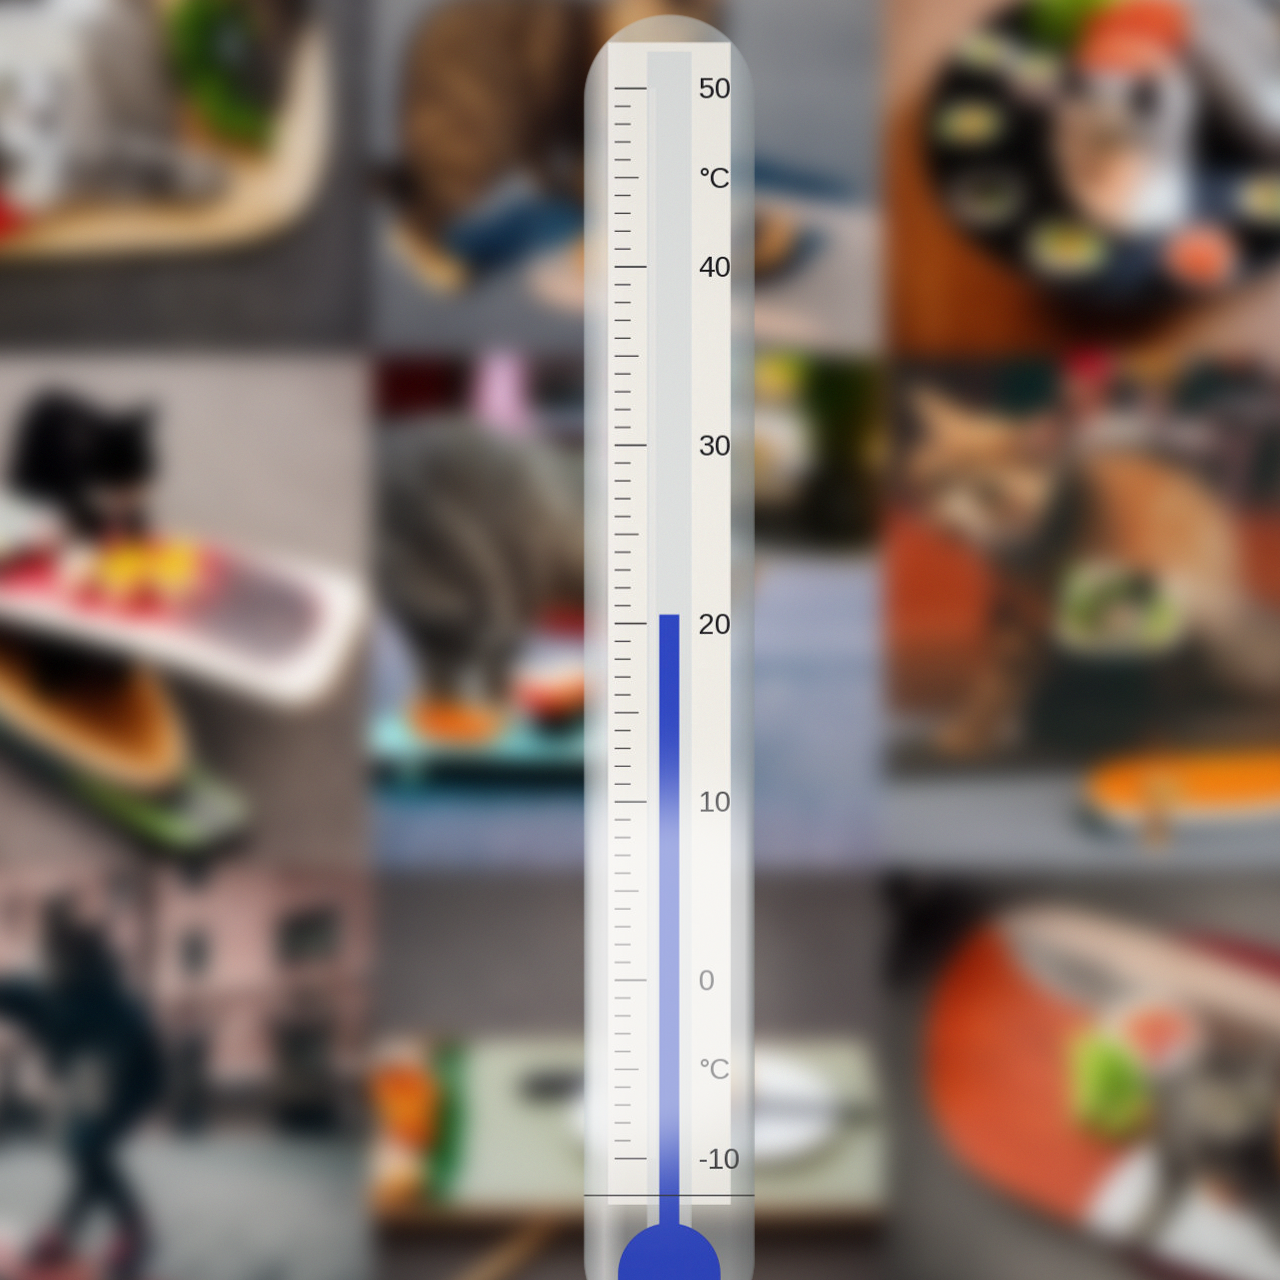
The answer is 20.5 °C
